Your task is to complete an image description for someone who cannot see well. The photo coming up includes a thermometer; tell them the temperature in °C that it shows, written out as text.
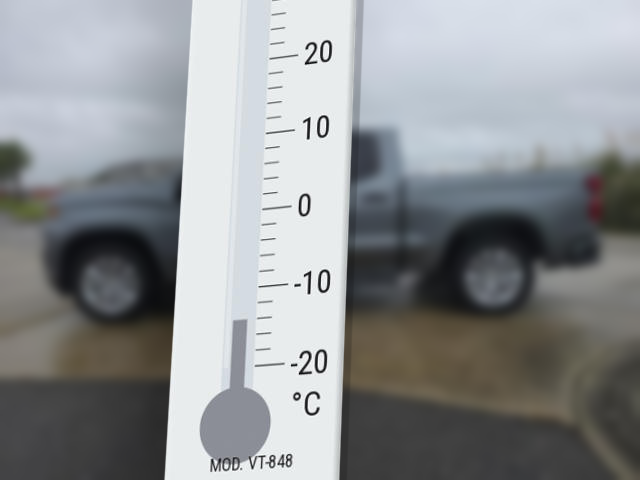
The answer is -14 °C
